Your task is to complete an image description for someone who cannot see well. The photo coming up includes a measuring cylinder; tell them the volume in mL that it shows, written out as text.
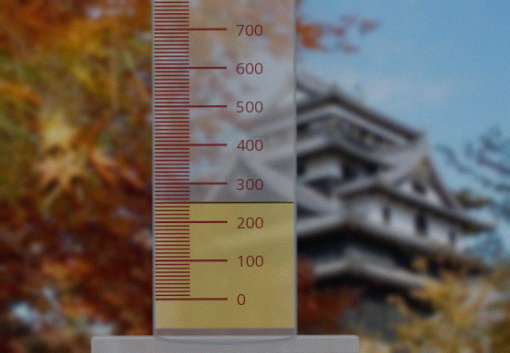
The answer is 250 mL
